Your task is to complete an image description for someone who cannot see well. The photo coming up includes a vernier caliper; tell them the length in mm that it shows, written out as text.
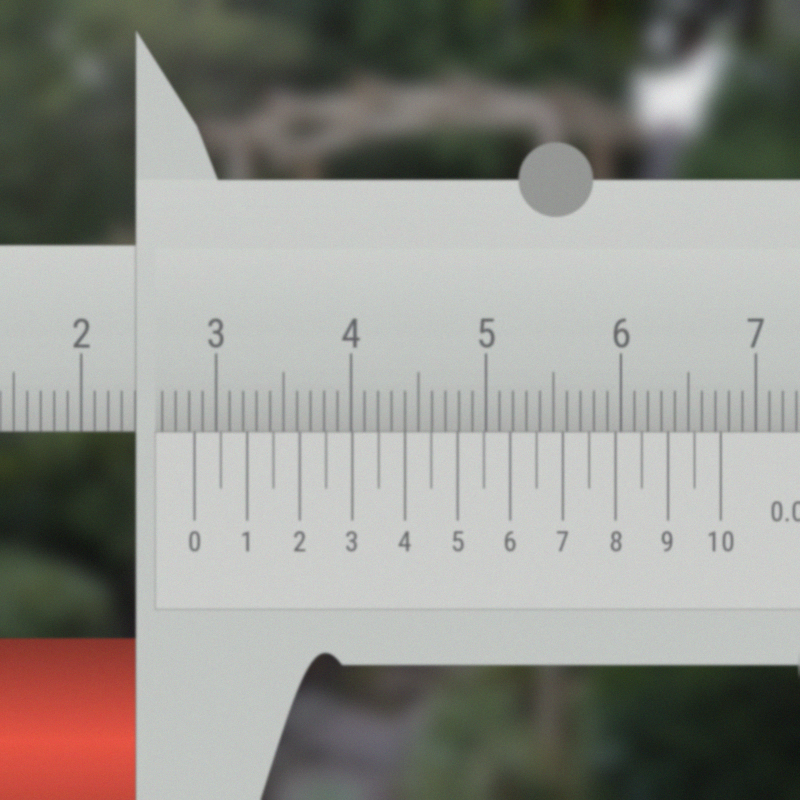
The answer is 28.4 mm
